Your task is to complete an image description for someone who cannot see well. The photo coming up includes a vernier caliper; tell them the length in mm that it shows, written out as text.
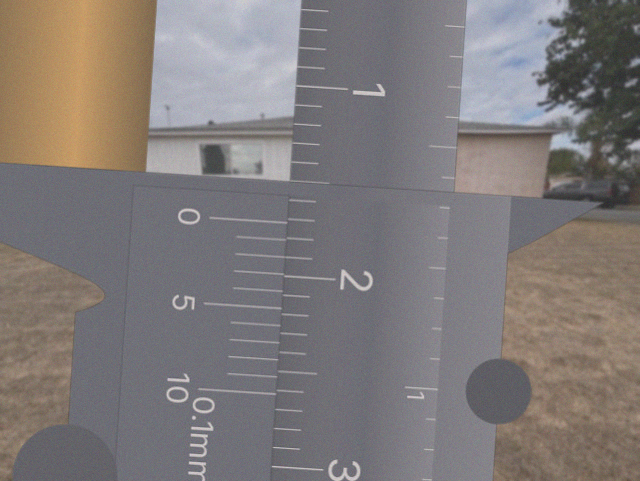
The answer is 17.2 mm
